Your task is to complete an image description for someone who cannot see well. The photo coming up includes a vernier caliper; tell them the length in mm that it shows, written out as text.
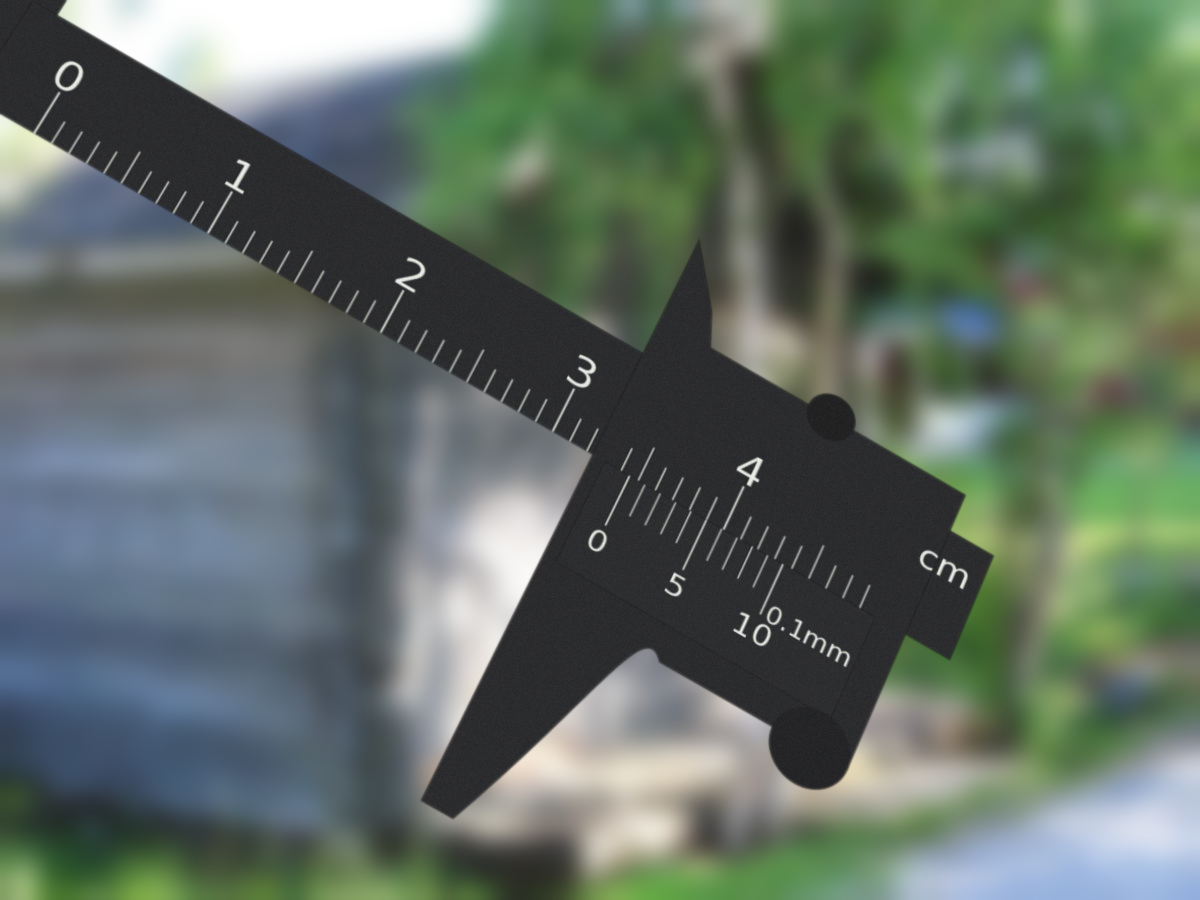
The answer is 34.5 mm
